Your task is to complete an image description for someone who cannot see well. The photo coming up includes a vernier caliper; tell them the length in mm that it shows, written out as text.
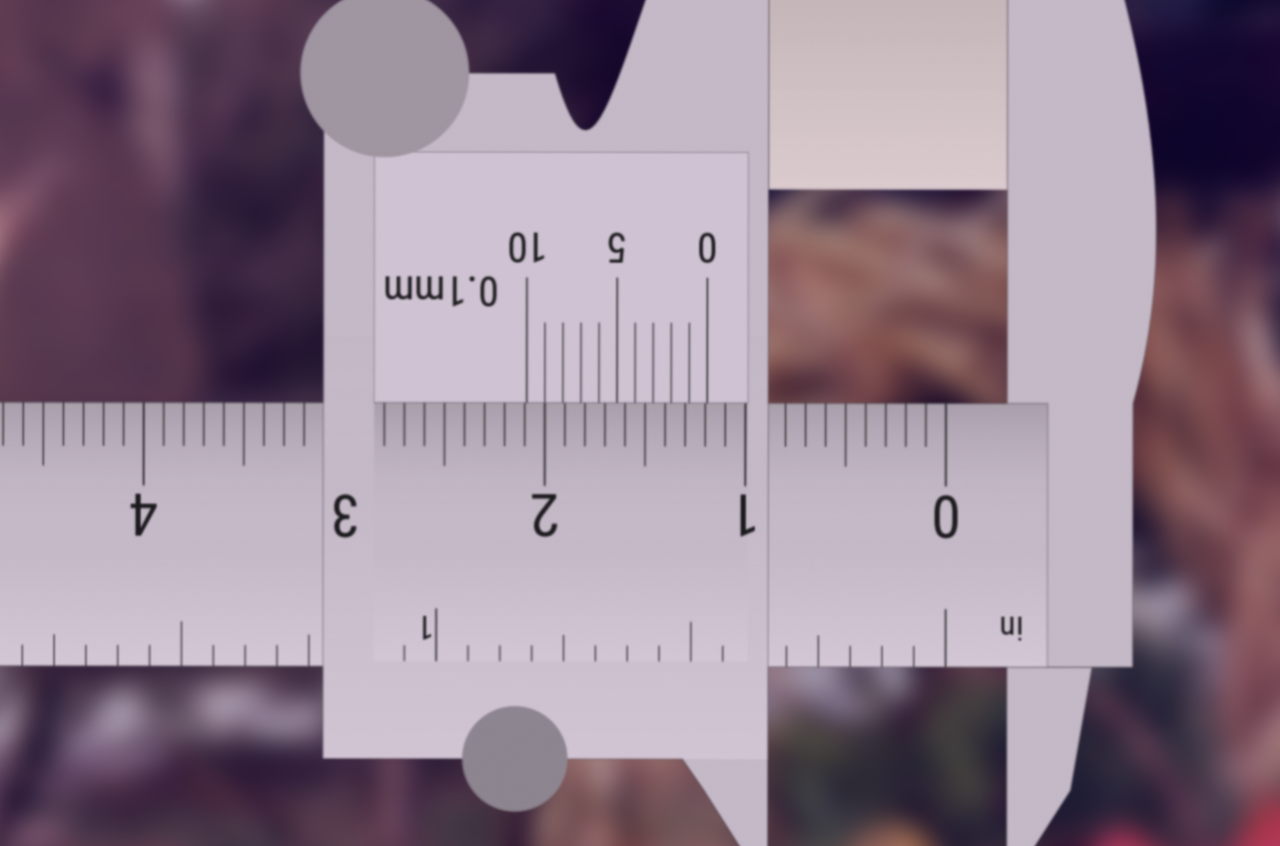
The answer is 11.9 mm
